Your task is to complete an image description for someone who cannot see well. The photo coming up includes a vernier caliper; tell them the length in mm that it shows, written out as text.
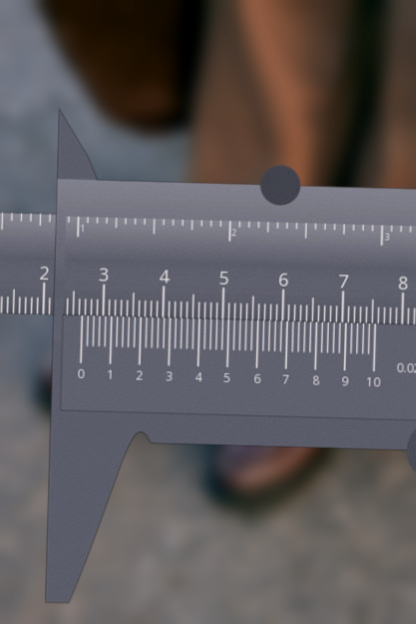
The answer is 26.5 mm
